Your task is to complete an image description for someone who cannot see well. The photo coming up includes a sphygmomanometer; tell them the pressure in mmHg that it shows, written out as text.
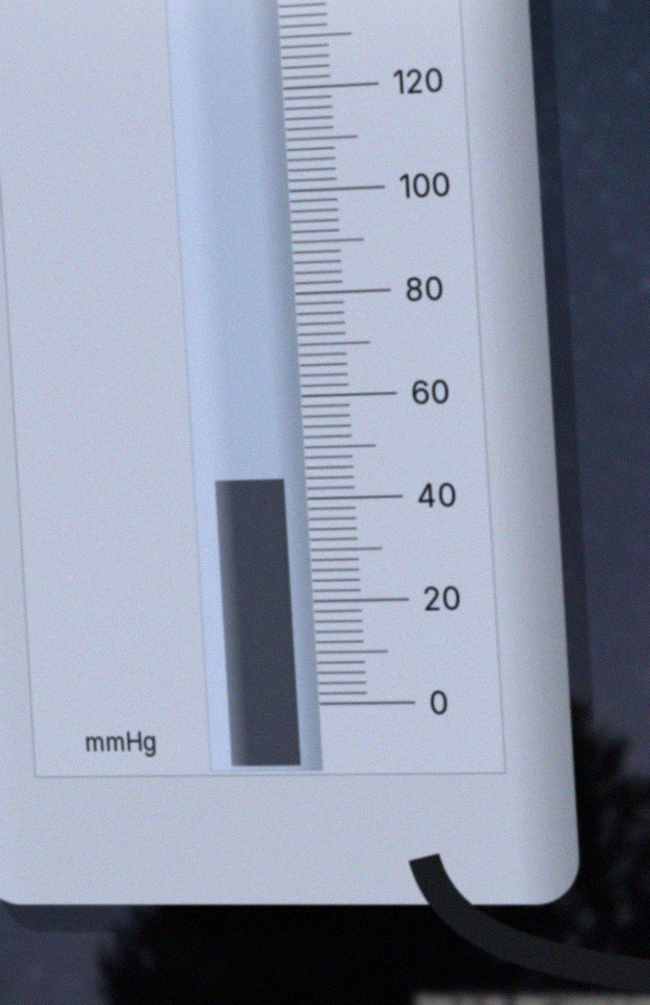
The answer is 44 mmHg
